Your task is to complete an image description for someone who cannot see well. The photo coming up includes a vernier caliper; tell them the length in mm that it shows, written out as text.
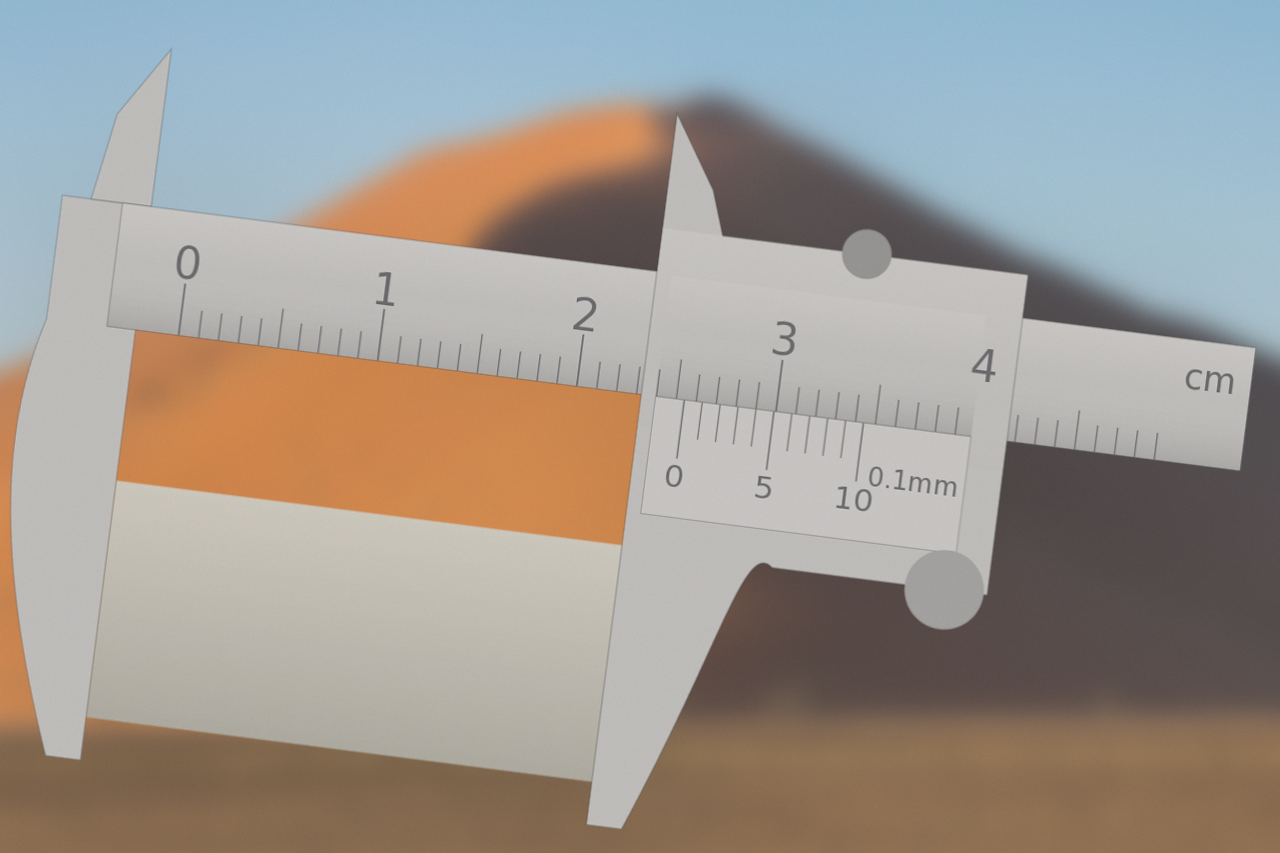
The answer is 25.4 mm
